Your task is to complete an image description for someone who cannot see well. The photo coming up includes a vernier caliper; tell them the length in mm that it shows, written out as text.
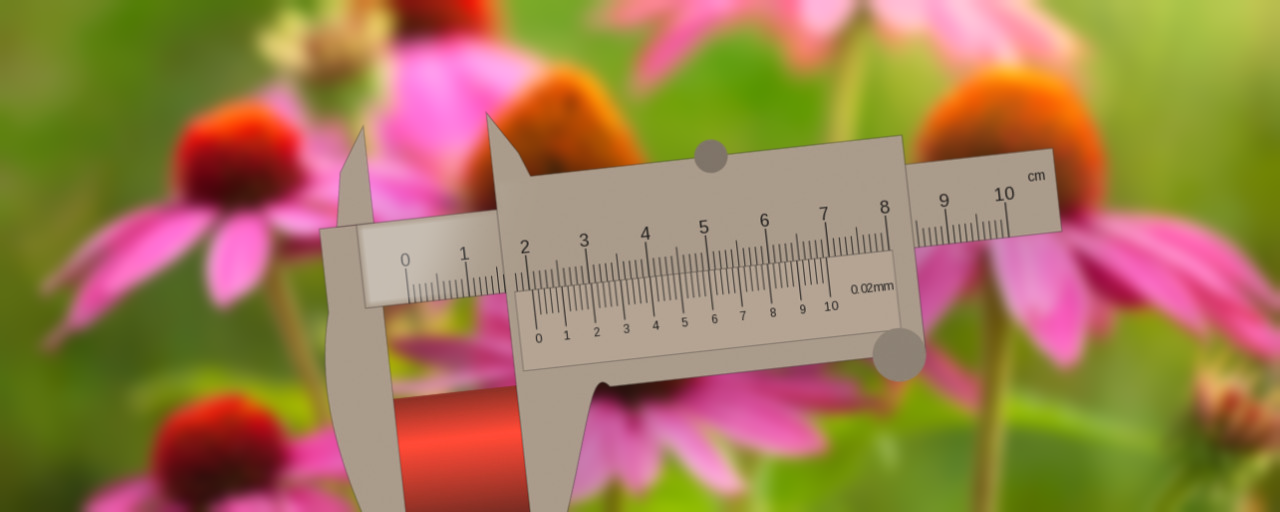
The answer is 20.5 mm
